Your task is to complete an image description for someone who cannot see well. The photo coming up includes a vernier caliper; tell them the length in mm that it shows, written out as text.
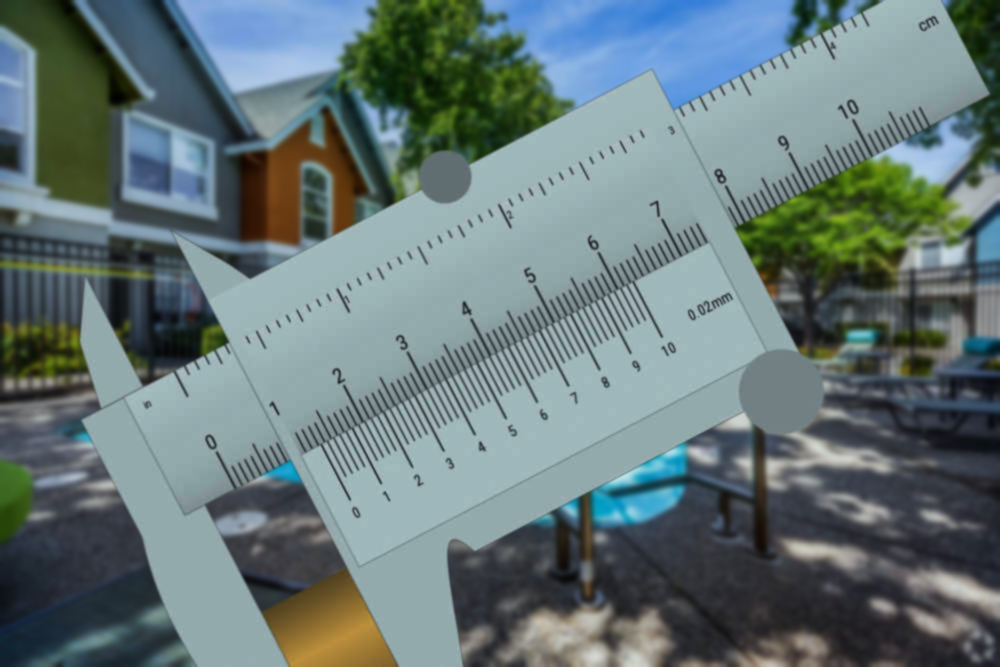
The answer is 13.4 mm
